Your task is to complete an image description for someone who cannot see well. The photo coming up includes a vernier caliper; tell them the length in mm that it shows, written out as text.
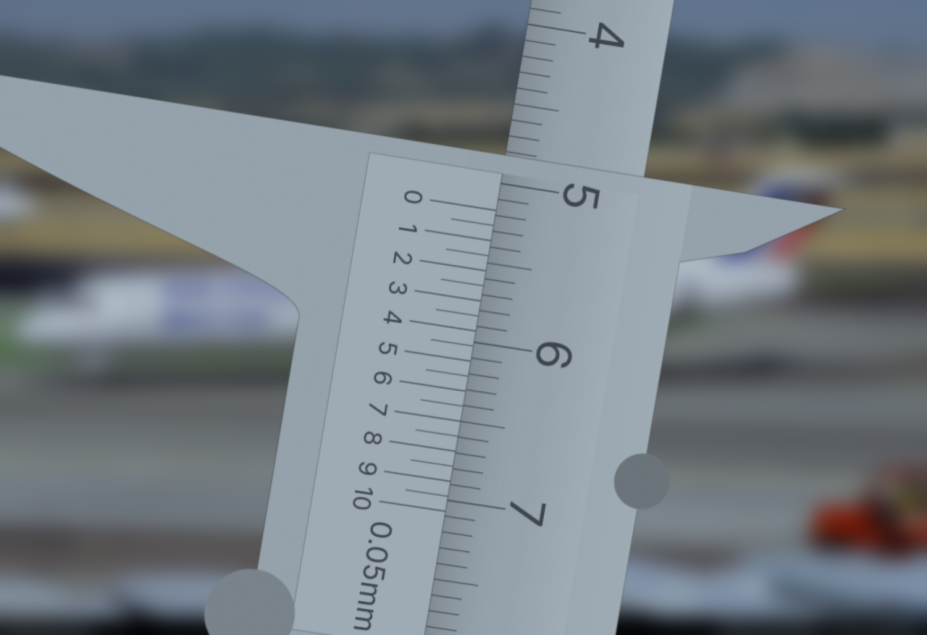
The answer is 51.7 mm
